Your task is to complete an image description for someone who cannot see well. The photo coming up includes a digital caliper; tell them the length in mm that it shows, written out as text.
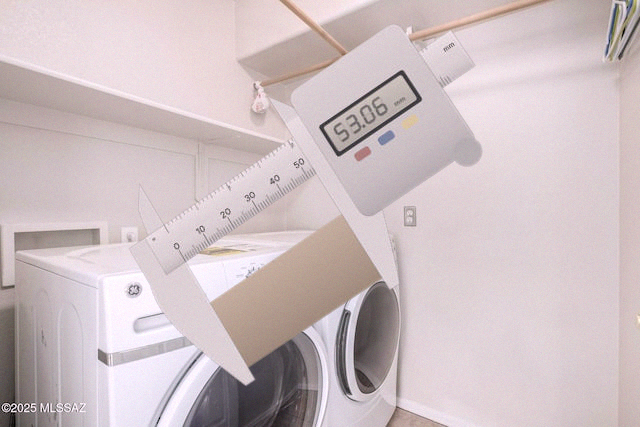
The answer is 53.06 mm
